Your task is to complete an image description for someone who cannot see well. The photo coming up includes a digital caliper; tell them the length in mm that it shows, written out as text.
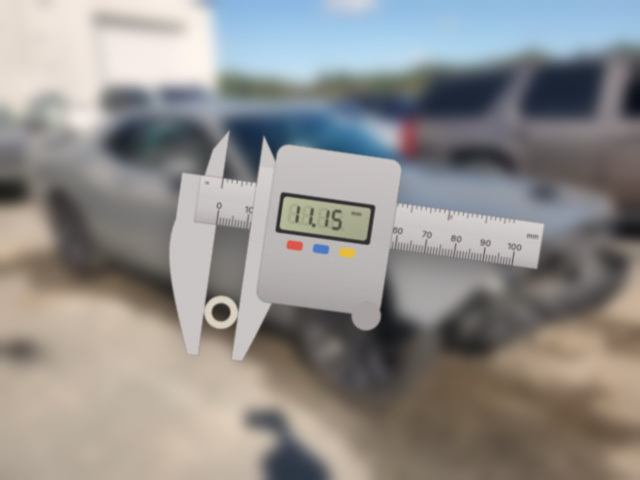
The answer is 11.15 mm
